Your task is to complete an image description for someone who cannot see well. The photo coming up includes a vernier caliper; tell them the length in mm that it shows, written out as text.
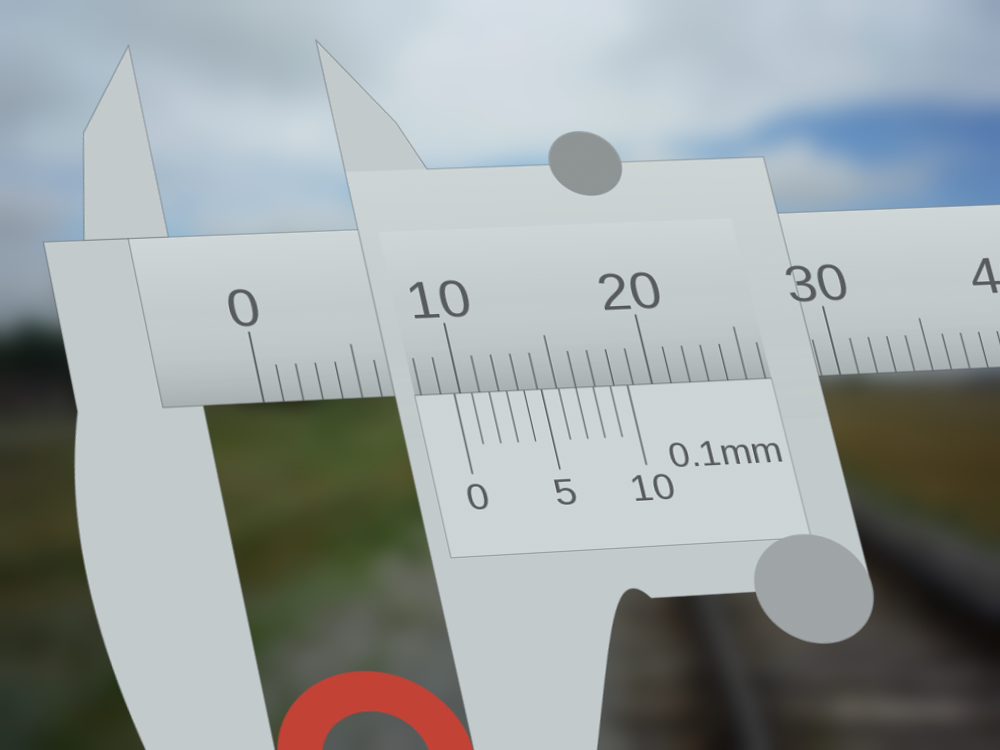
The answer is 9.7 mm
